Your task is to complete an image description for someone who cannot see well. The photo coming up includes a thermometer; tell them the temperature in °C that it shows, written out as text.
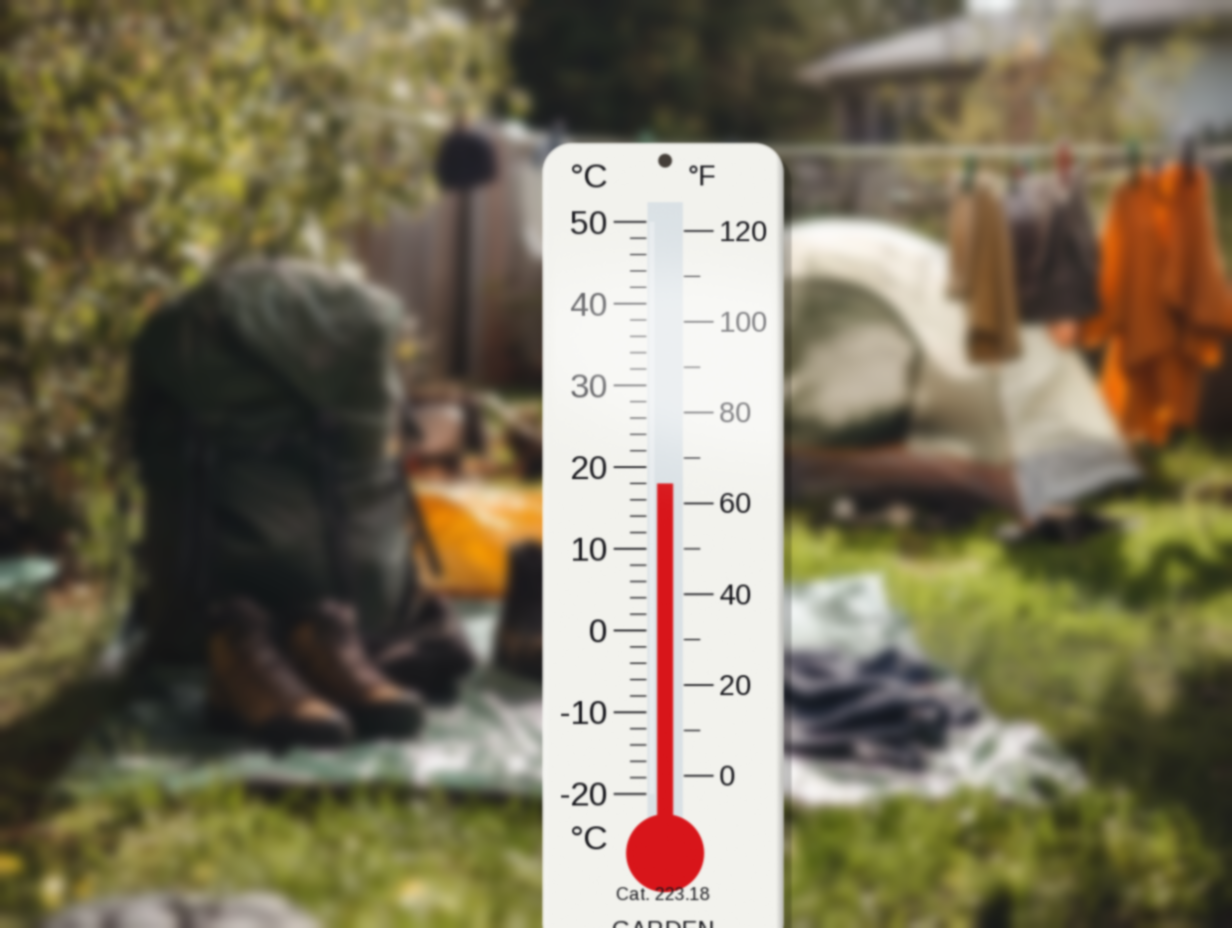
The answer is 18 °C
